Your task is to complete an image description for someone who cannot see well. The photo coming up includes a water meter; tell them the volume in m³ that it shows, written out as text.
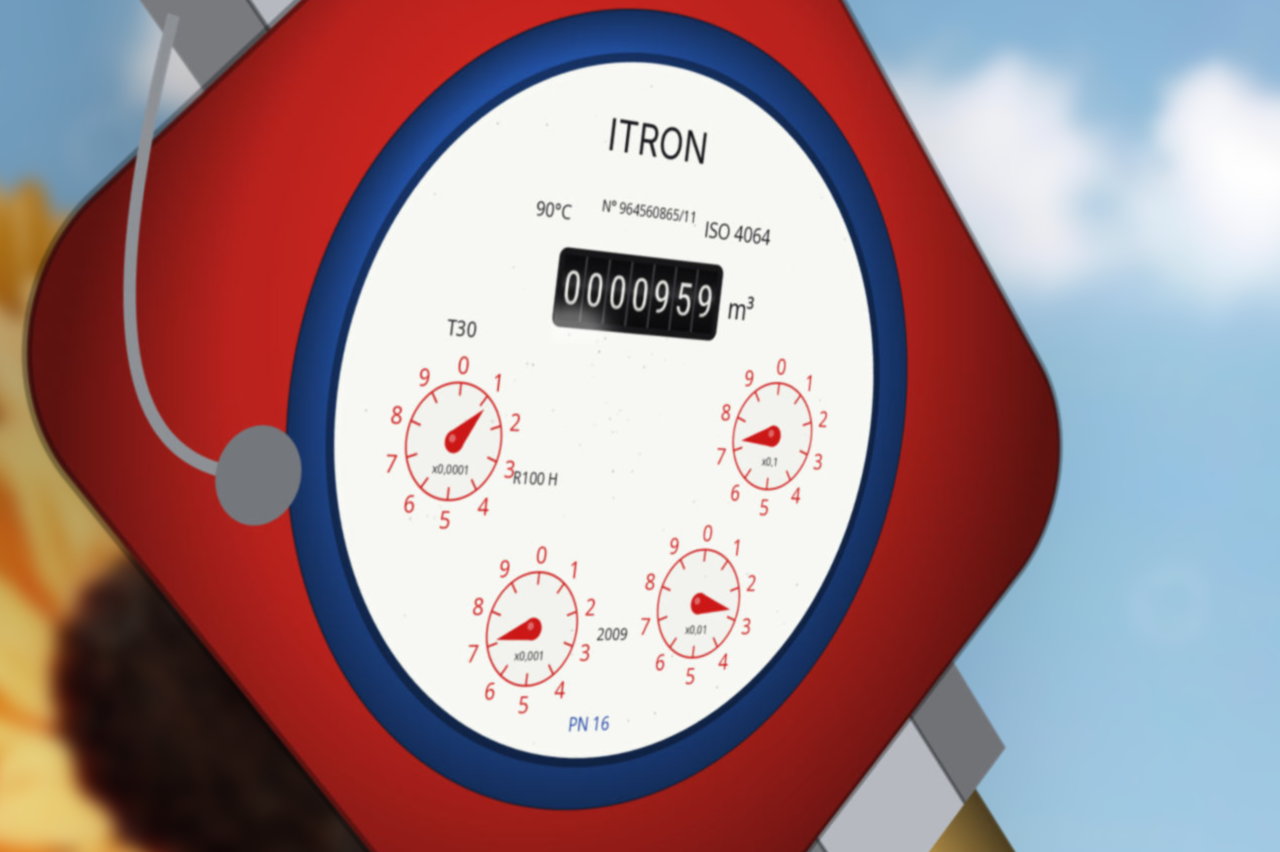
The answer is 959.7271 m³
